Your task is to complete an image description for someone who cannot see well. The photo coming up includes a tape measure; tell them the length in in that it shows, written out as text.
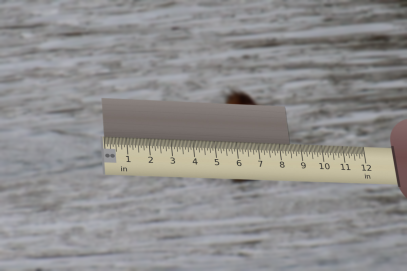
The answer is 8.5 in
